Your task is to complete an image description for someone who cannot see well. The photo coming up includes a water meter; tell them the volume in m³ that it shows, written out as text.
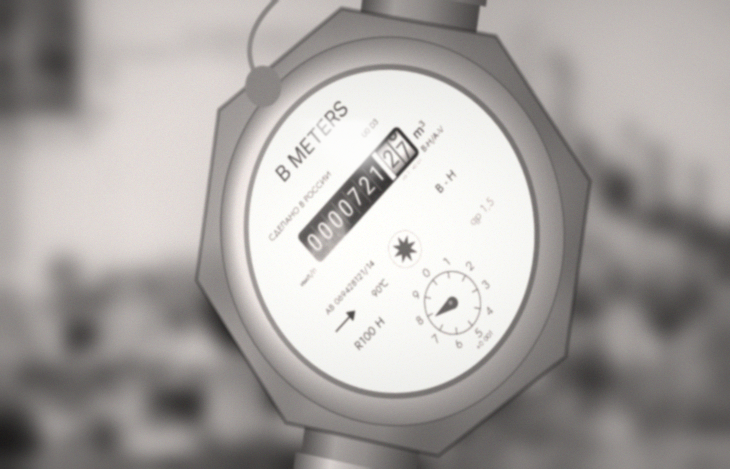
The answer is 721.267 m³
